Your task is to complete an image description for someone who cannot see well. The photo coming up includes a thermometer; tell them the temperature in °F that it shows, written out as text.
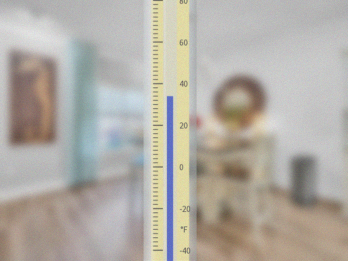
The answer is 34 °F
